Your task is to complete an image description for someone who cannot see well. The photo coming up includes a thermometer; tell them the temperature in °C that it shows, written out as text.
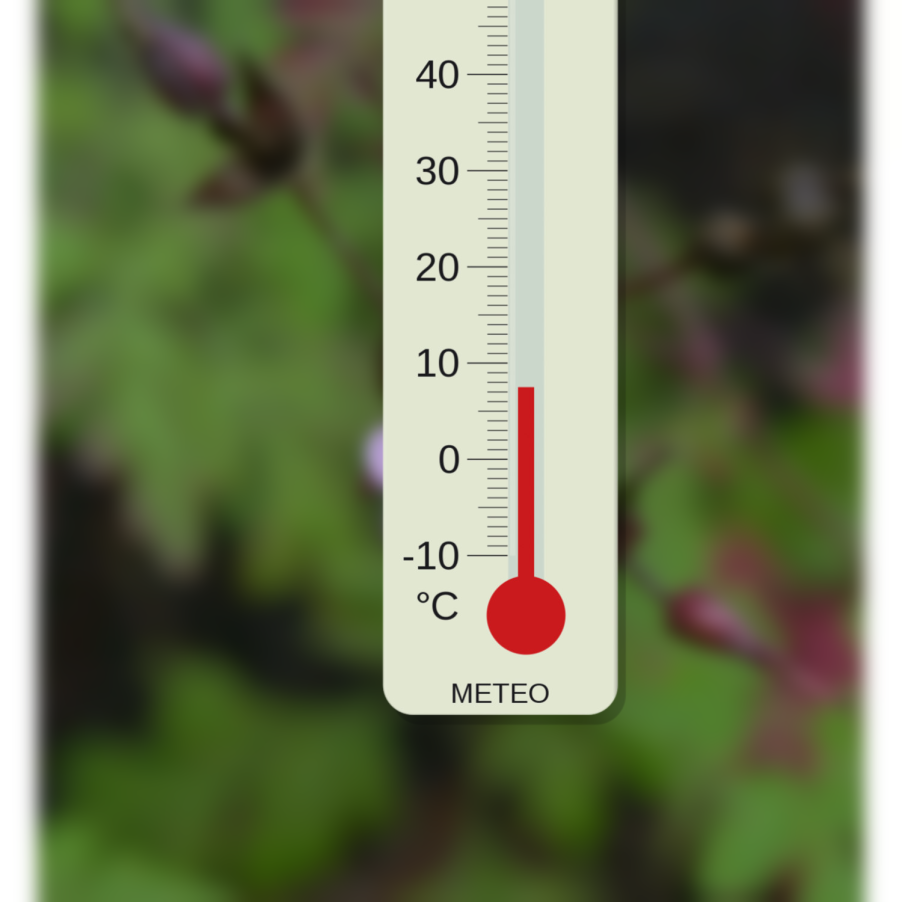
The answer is 7.5 °C
